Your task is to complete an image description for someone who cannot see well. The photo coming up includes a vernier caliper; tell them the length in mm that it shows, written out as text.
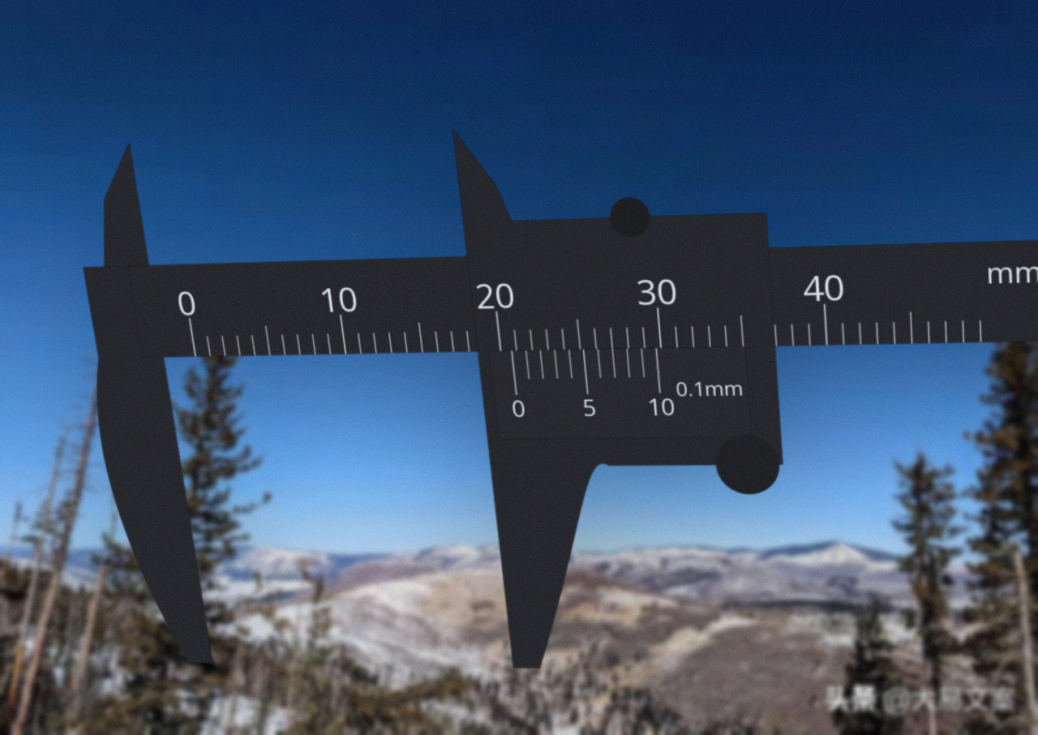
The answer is 20.7 mm
